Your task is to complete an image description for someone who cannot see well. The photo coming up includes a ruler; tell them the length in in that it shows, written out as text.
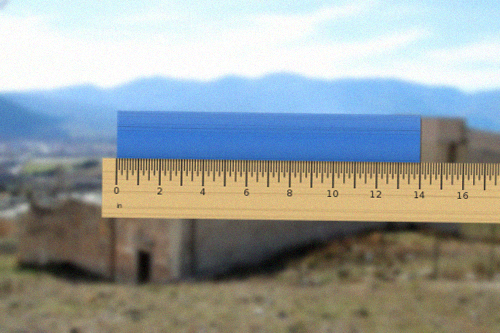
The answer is 14 in
